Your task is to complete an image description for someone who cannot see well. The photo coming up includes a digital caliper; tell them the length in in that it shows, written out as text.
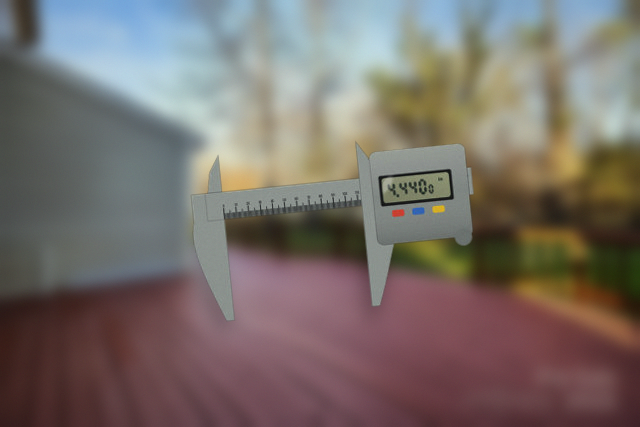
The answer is 4.4400 in
